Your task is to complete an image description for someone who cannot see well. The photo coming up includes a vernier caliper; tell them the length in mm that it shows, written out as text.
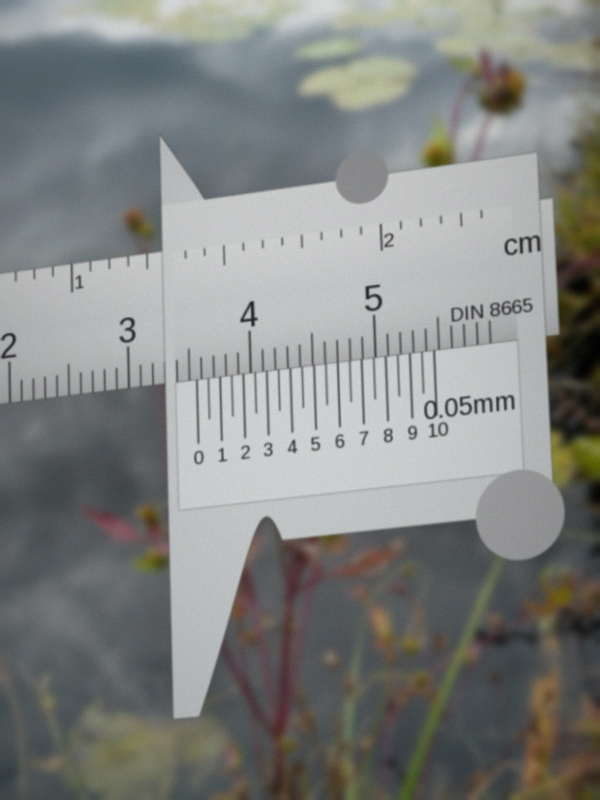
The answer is 35.6 mm
